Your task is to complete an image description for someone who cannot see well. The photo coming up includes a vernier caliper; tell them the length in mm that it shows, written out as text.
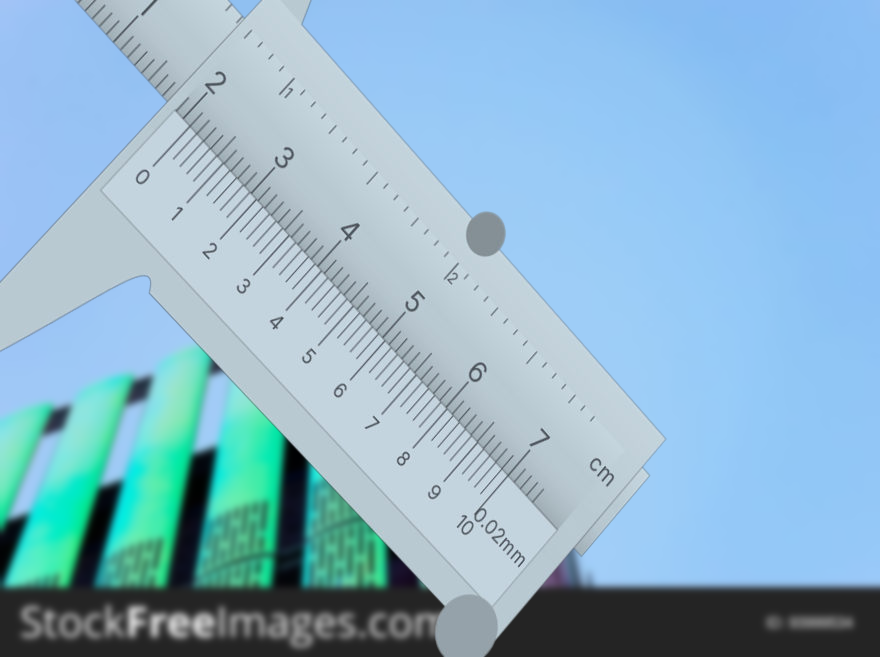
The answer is 21.0 mm
